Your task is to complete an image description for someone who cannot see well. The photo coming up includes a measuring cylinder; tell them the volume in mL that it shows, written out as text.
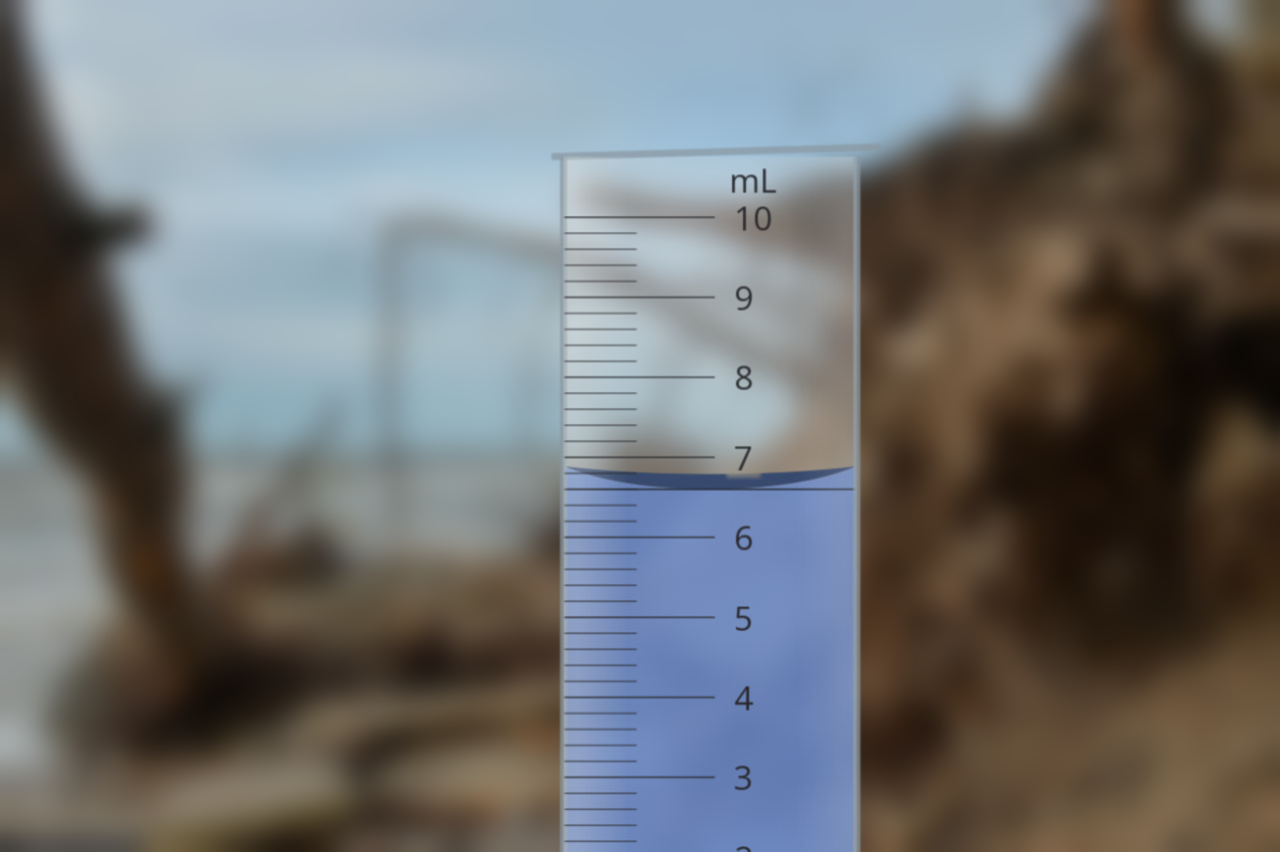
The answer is 6.6 mL
